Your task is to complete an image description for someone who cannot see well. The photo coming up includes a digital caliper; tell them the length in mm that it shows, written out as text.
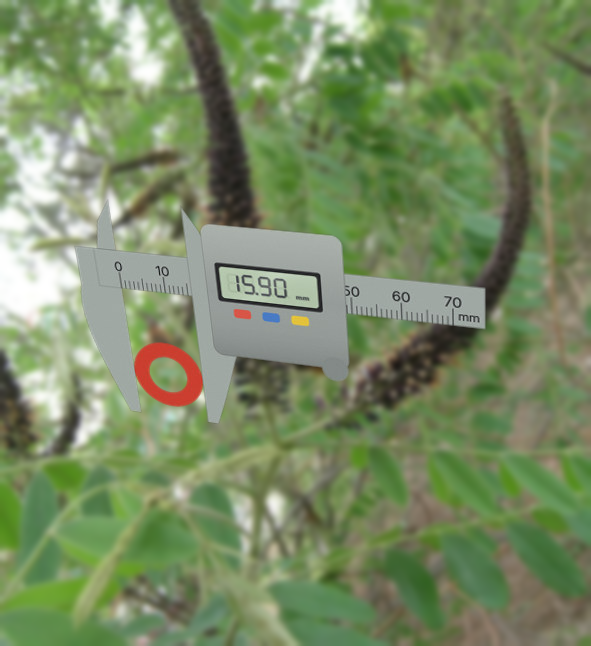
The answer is 15.90 mm
